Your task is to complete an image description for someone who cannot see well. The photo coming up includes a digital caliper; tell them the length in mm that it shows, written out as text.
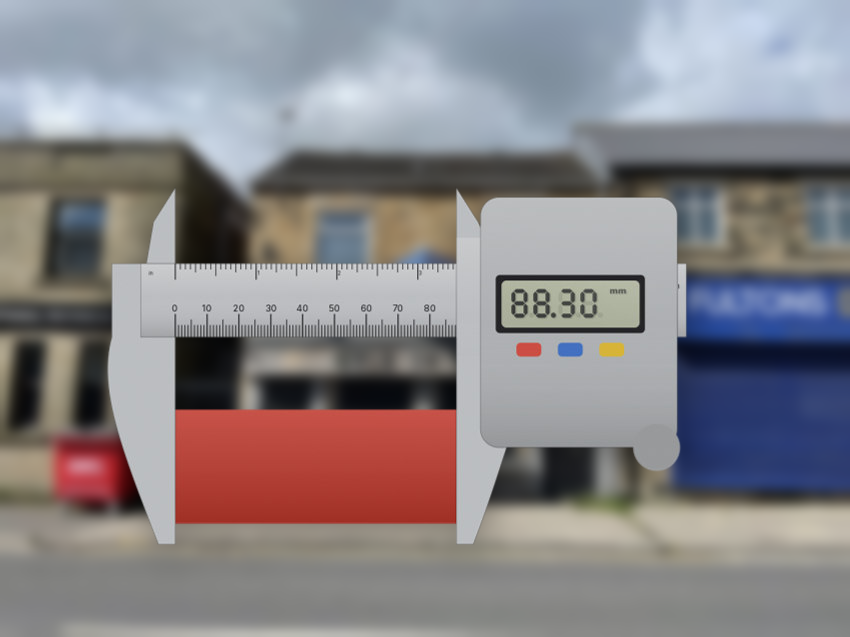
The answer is 88.30 mm
